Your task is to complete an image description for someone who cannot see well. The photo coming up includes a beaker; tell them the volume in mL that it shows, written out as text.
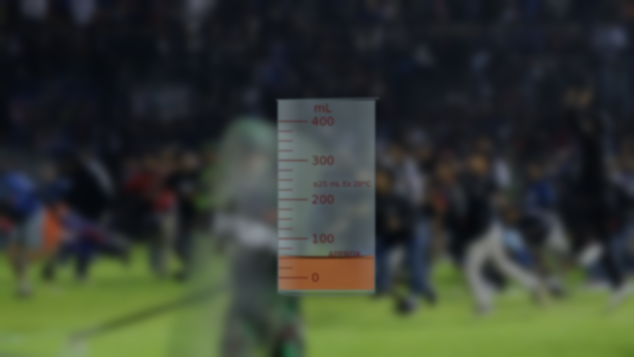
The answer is 50 mL
